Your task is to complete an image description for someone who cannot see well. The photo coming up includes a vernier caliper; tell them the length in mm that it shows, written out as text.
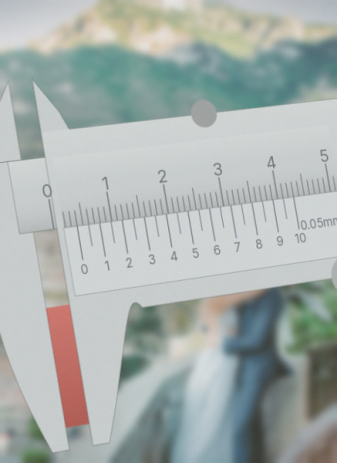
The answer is 4.0 mm
